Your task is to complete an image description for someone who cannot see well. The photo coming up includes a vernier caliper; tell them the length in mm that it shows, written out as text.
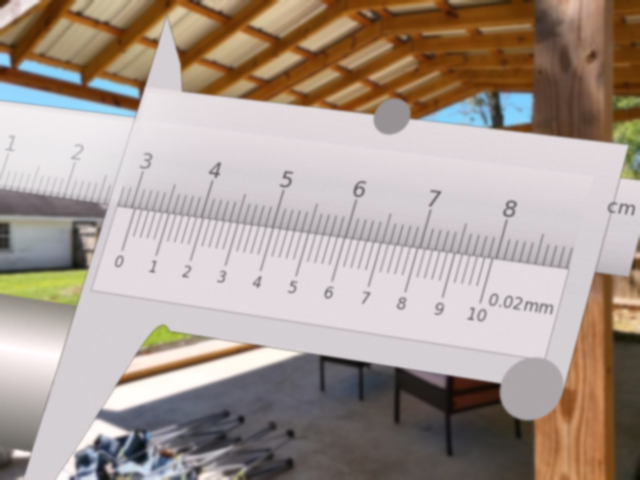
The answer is 30.5 mm
